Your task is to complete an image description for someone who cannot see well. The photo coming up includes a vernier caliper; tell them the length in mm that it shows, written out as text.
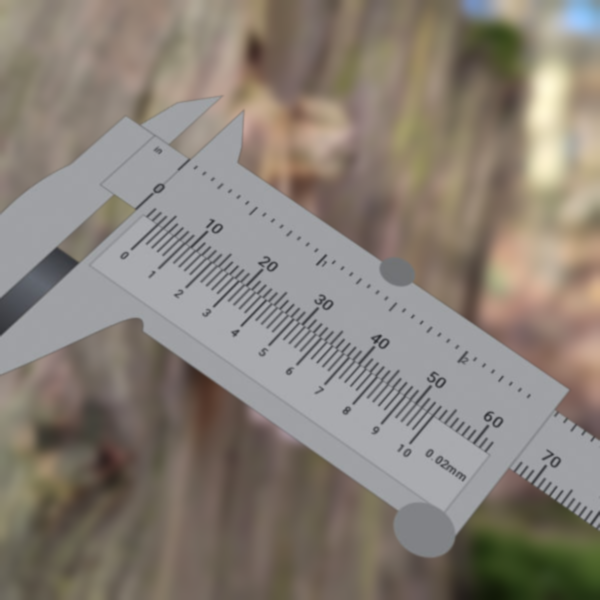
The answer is 4.0 mm
